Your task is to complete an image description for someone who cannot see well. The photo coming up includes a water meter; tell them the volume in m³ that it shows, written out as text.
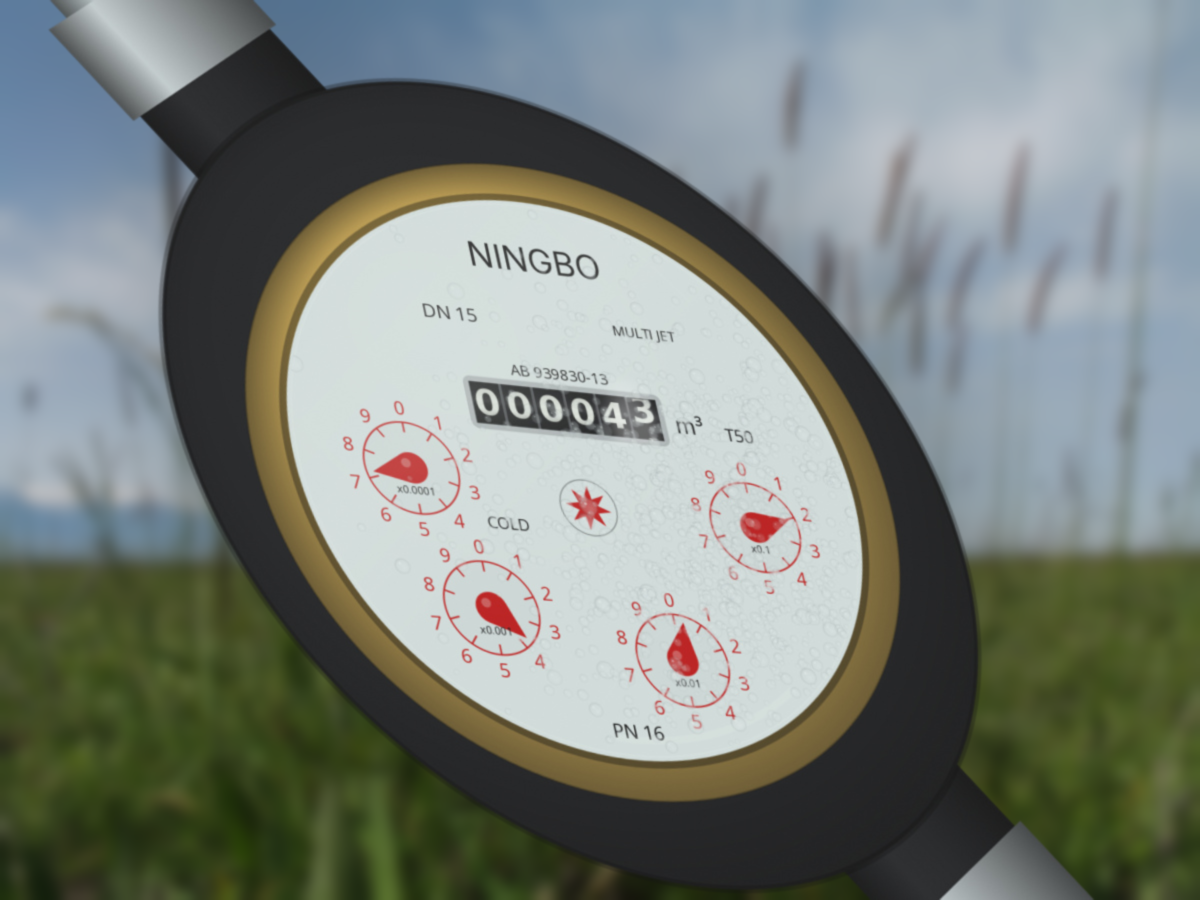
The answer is 43.2037 m³
